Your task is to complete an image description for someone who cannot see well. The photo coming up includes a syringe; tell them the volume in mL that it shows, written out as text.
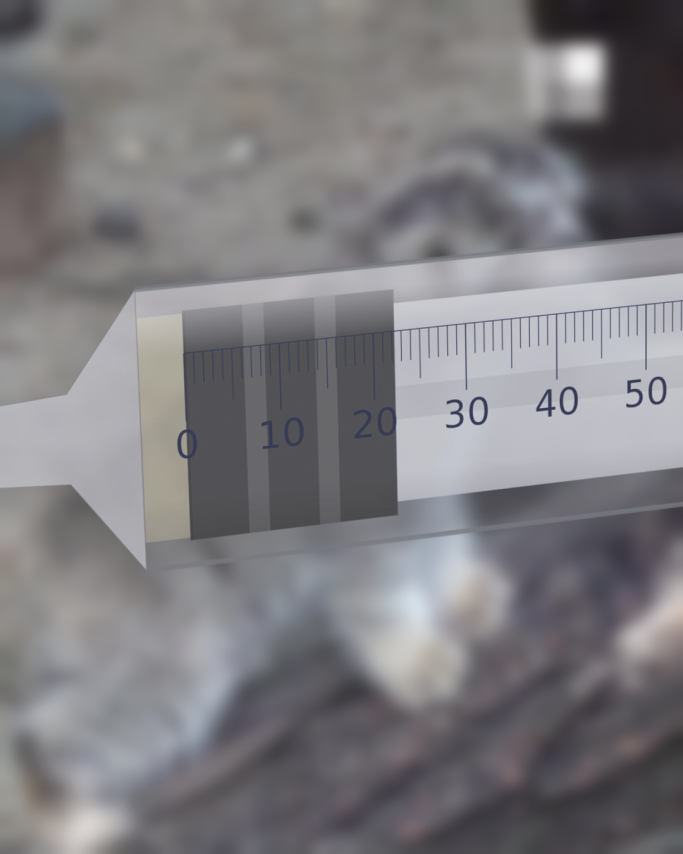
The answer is 0 mL
